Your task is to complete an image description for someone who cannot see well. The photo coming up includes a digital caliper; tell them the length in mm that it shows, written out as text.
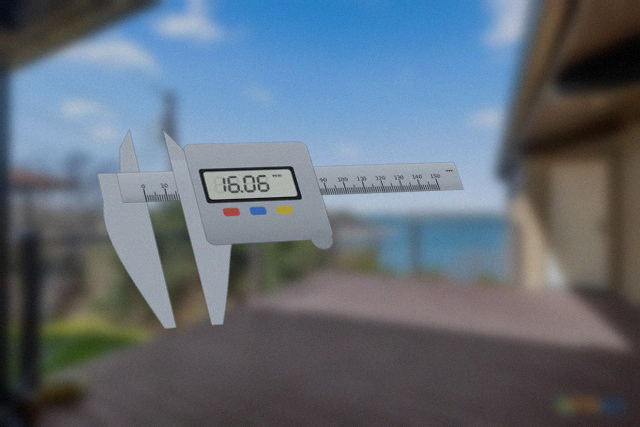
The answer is 16.06 mm
